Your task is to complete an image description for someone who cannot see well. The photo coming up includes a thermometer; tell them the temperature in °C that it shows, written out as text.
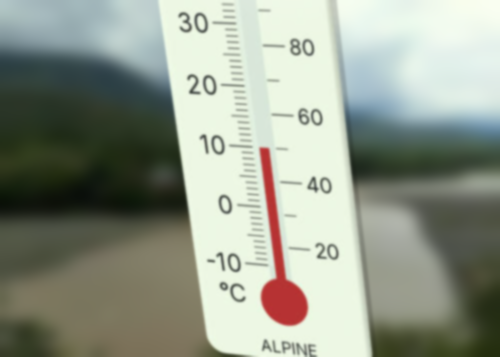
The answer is 10 °C
